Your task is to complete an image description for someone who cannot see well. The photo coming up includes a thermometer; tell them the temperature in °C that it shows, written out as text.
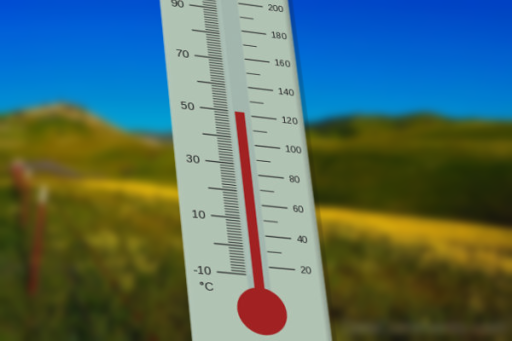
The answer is 50 °C
